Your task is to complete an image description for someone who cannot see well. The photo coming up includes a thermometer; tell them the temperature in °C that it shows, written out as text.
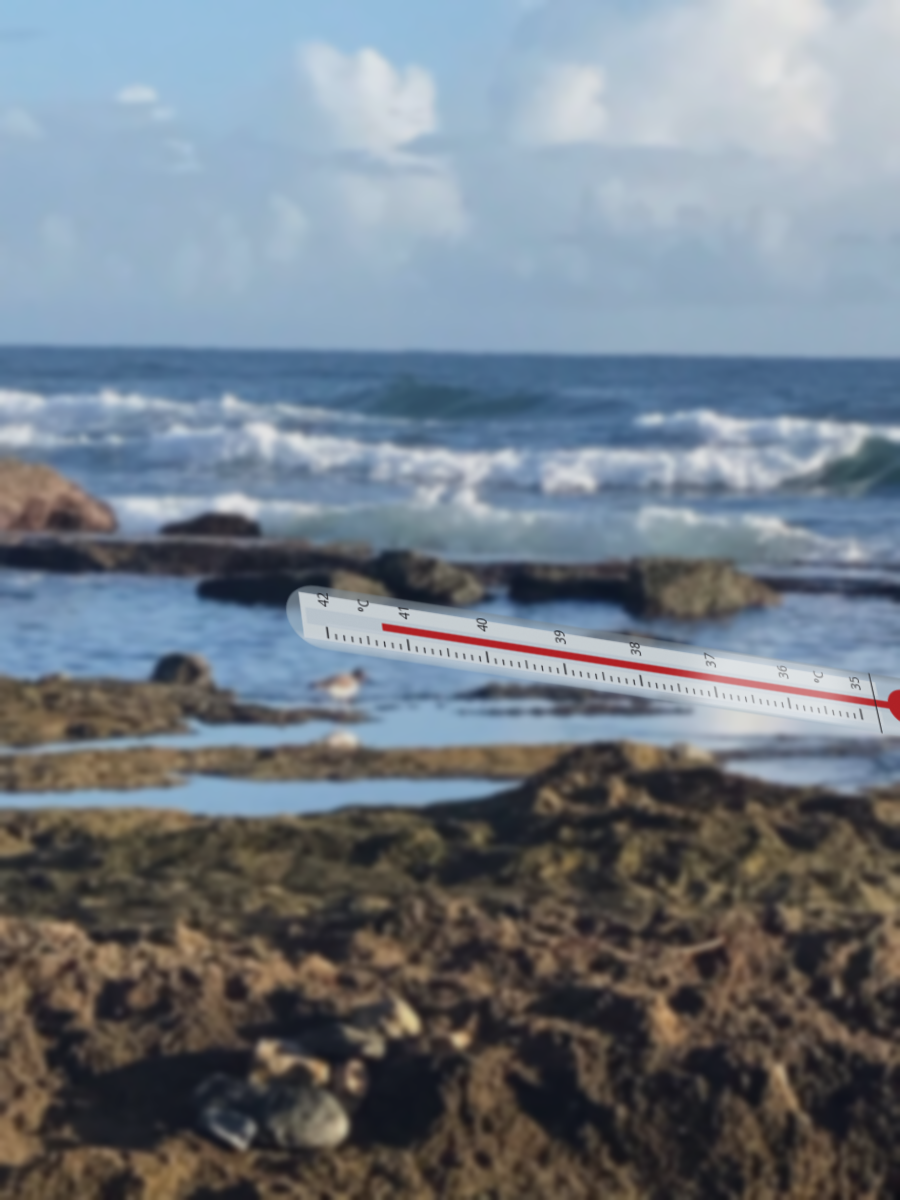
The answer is 41.3 °C
